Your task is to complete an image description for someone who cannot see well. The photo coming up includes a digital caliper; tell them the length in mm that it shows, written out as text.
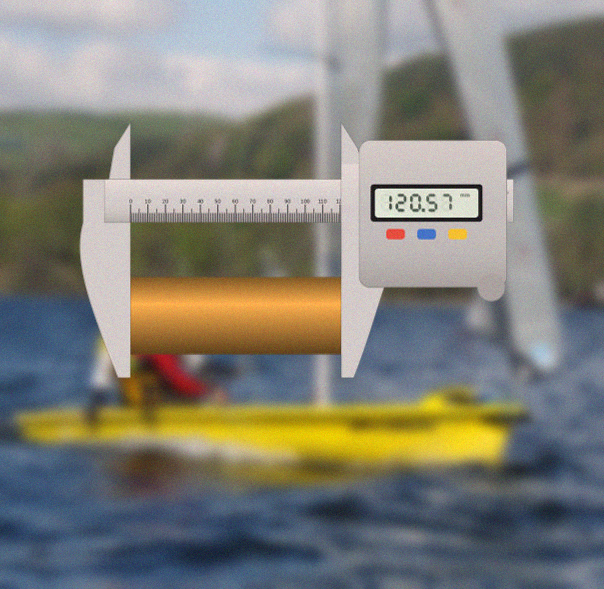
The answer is 120.57 mm
